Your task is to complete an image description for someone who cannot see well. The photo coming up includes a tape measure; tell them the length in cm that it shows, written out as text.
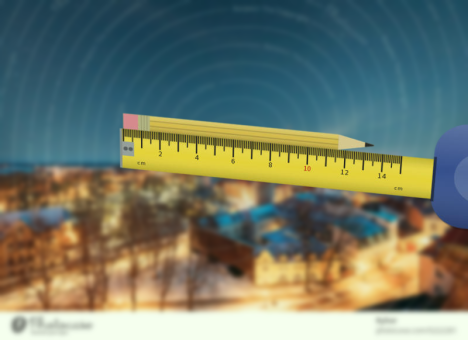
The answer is 13.5 cm
